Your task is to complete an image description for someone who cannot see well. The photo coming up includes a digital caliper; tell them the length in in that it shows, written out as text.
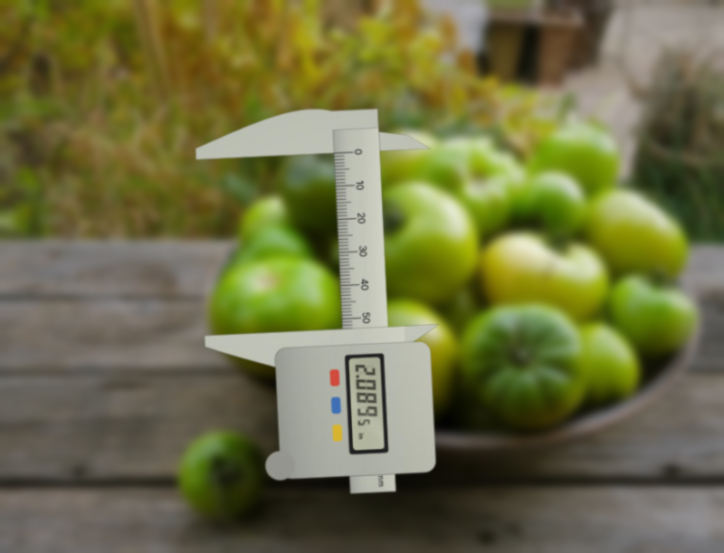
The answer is 2.0895 in
